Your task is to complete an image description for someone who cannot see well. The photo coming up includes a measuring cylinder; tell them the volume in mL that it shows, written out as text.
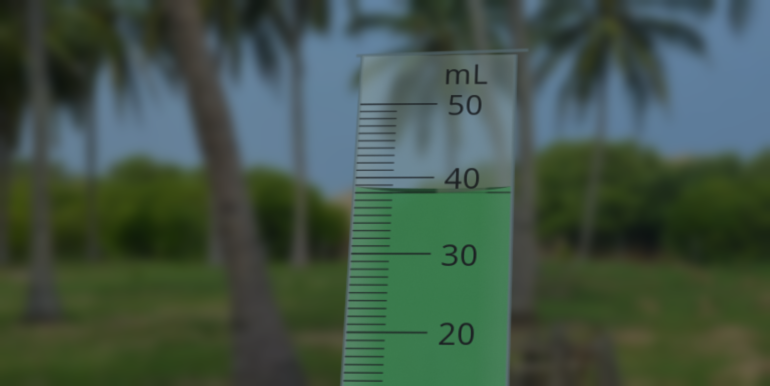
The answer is 38 mL
